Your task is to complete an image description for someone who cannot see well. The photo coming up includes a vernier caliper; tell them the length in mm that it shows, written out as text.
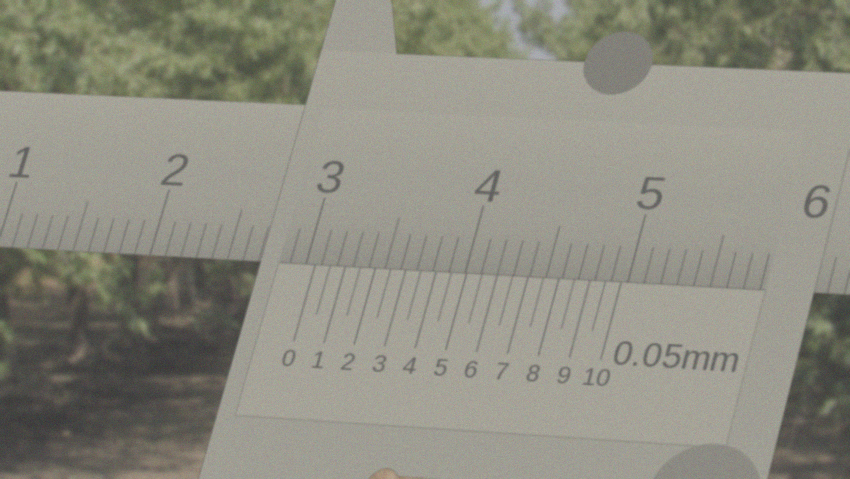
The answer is 30.6 mm
